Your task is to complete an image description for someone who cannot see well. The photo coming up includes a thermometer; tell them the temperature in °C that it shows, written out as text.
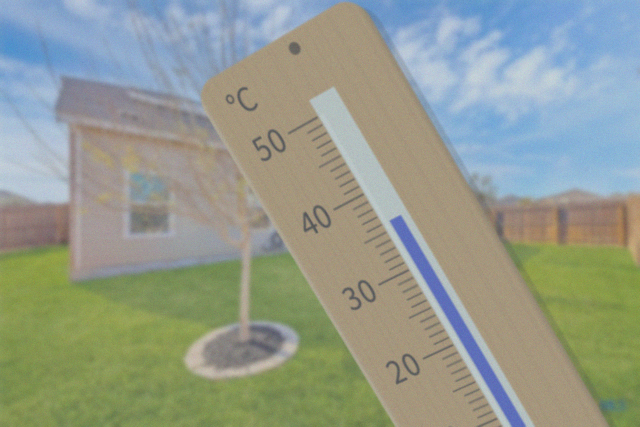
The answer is 36 °C
